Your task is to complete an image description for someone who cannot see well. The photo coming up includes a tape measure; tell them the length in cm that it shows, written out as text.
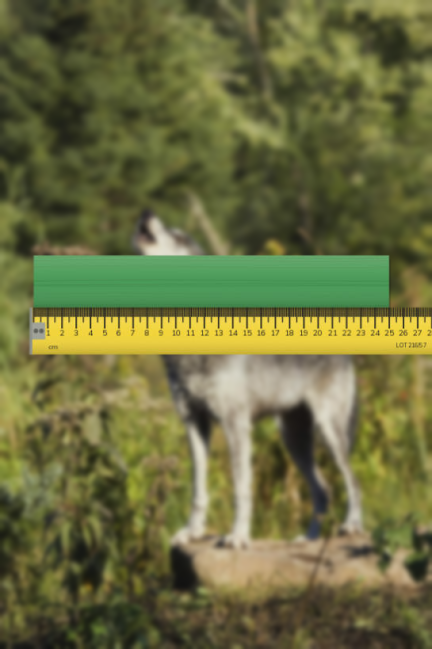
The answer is 25 cm
